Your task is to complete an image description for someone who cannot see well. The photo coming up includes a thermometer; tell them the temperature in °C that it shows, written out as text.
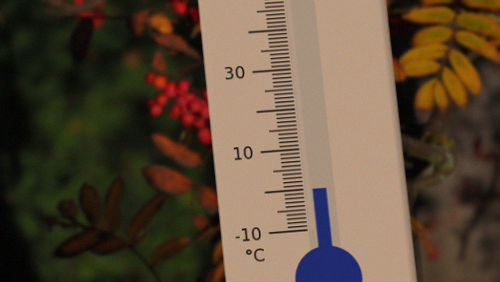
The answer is 0 °C
